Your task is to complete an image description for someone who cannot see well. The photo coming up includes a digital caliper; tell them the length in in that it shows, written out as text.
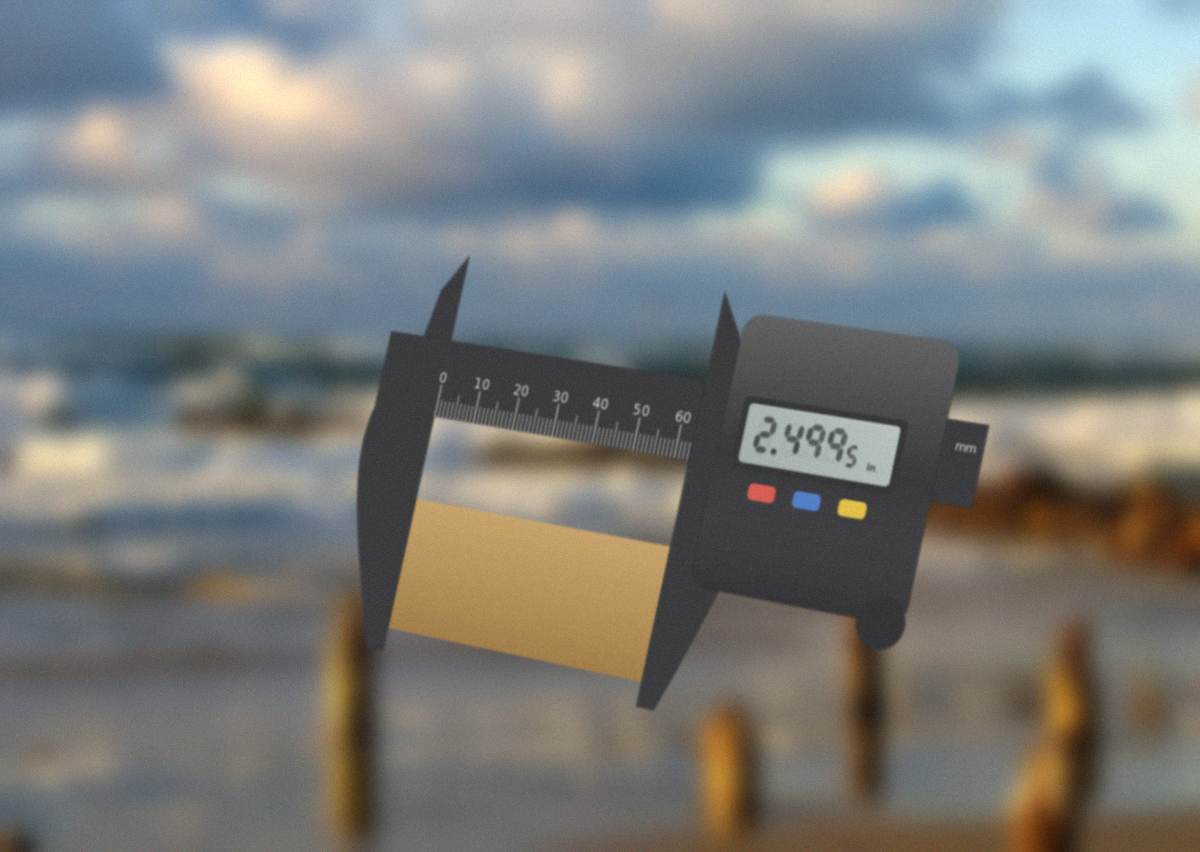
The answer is 2.4995 in
